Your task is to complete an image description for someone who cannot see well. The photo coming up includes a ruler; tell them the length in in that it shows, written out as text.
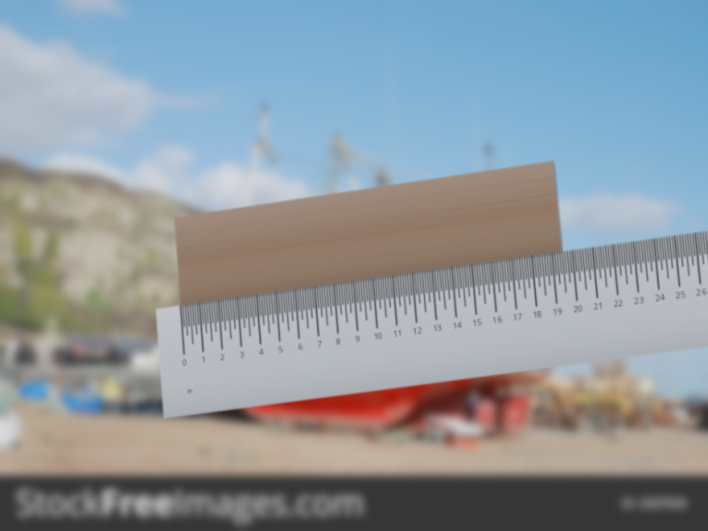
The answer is 19.5 in
